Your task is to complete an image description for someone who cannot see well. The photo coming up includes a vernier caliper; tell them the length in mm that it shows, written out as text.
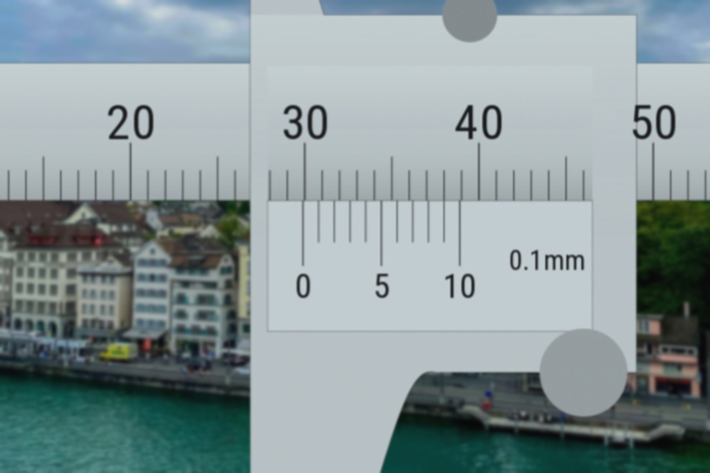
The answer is 29.9 mm
